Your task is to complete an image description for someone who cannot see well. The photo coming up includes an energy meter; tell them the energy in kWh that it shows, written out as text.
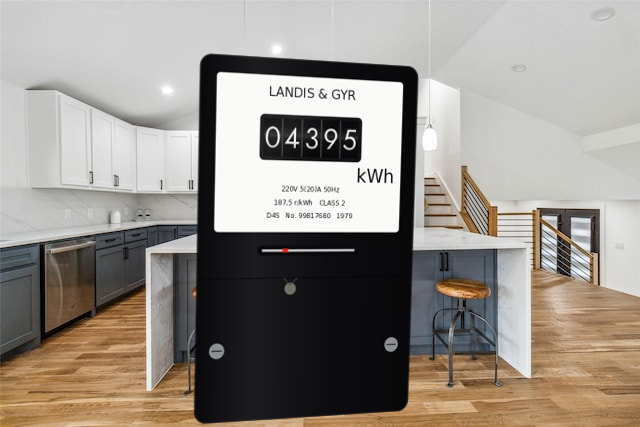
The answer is 4395 kWh
